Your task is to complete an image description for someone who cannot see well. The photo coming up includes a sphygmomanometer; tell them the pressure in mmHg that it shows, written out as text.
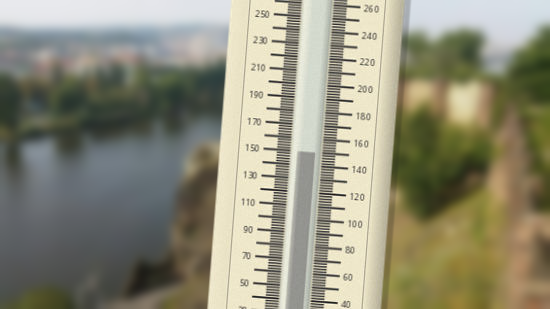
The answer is 150 mmHg
